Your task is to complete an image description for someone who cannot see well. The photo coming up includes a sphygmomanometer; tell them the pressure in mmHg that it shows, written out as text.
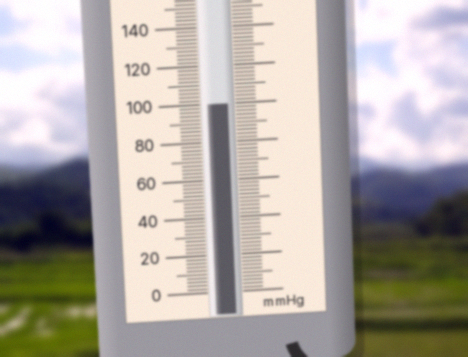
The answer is 100 mmHg
